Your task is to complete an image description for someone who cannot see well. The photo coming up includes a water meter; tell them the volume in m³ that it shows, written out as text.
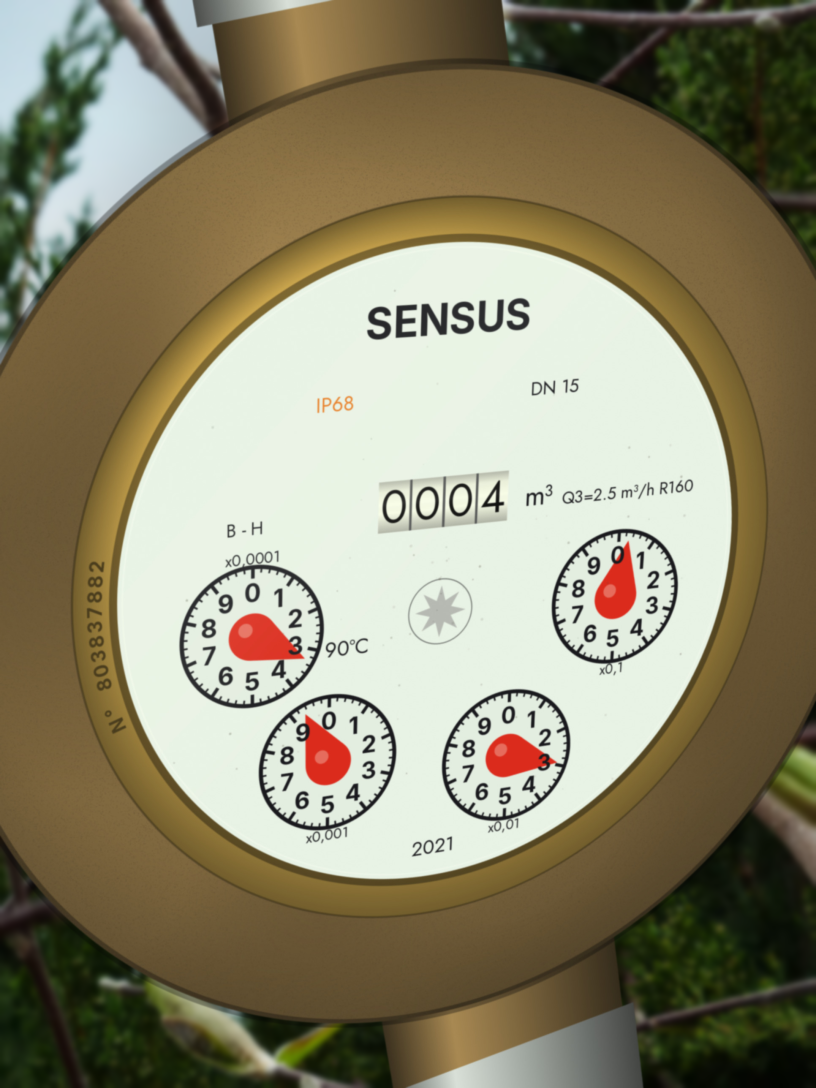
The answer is 4.0293 m³
